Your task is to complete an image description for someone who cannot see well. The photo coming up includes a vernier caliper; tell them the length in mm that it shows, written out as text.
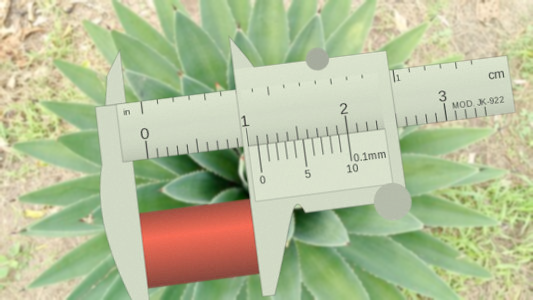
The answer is 11.0 mm
